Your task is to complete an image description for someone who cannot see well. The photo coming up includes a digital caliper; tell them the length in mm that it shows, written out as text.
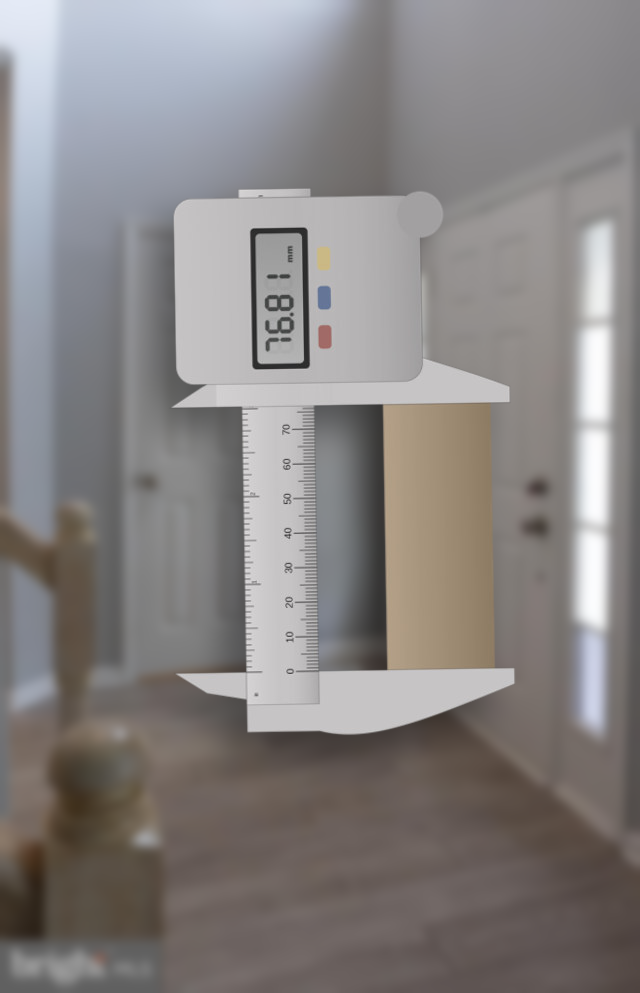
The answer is 76.81 mm
